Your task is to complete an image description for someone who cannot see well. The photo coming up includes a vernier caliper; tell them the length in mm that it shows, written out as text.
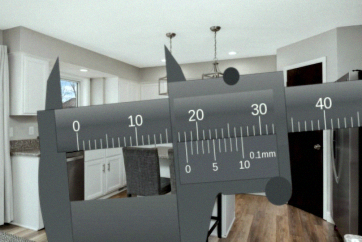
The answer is 18.0 mm
